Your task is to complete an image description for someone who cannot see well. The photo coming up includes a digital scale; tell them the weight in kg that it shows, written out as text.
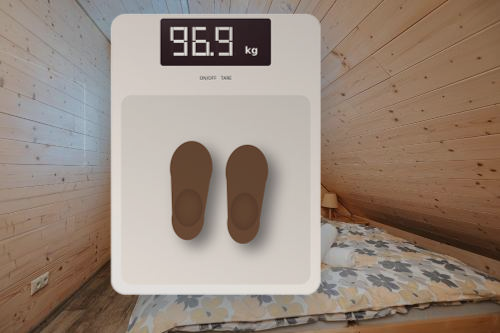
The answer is 96.9 kg
